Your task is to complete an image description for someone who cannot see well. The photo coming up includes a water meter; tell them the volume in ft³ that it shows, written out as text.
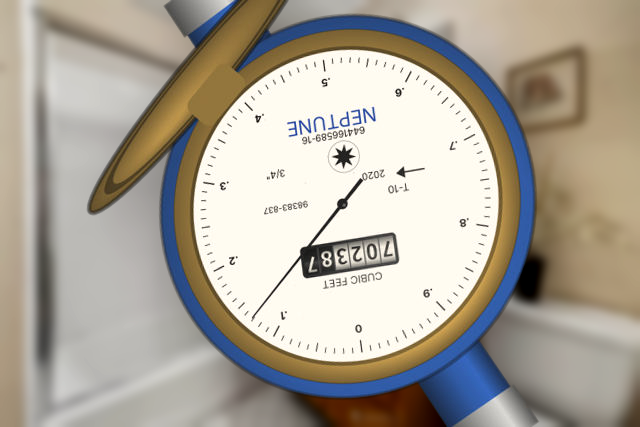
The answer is 702387.13 ft³
